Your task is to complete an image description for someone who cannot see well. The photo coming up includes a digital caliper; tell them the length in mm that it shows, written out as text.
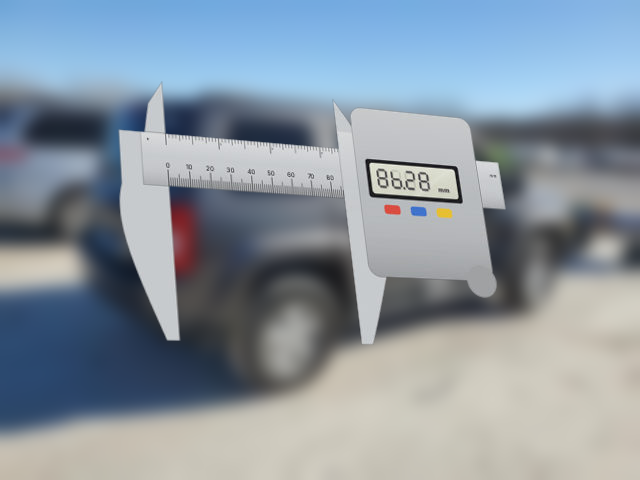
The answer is 86.28 mm
